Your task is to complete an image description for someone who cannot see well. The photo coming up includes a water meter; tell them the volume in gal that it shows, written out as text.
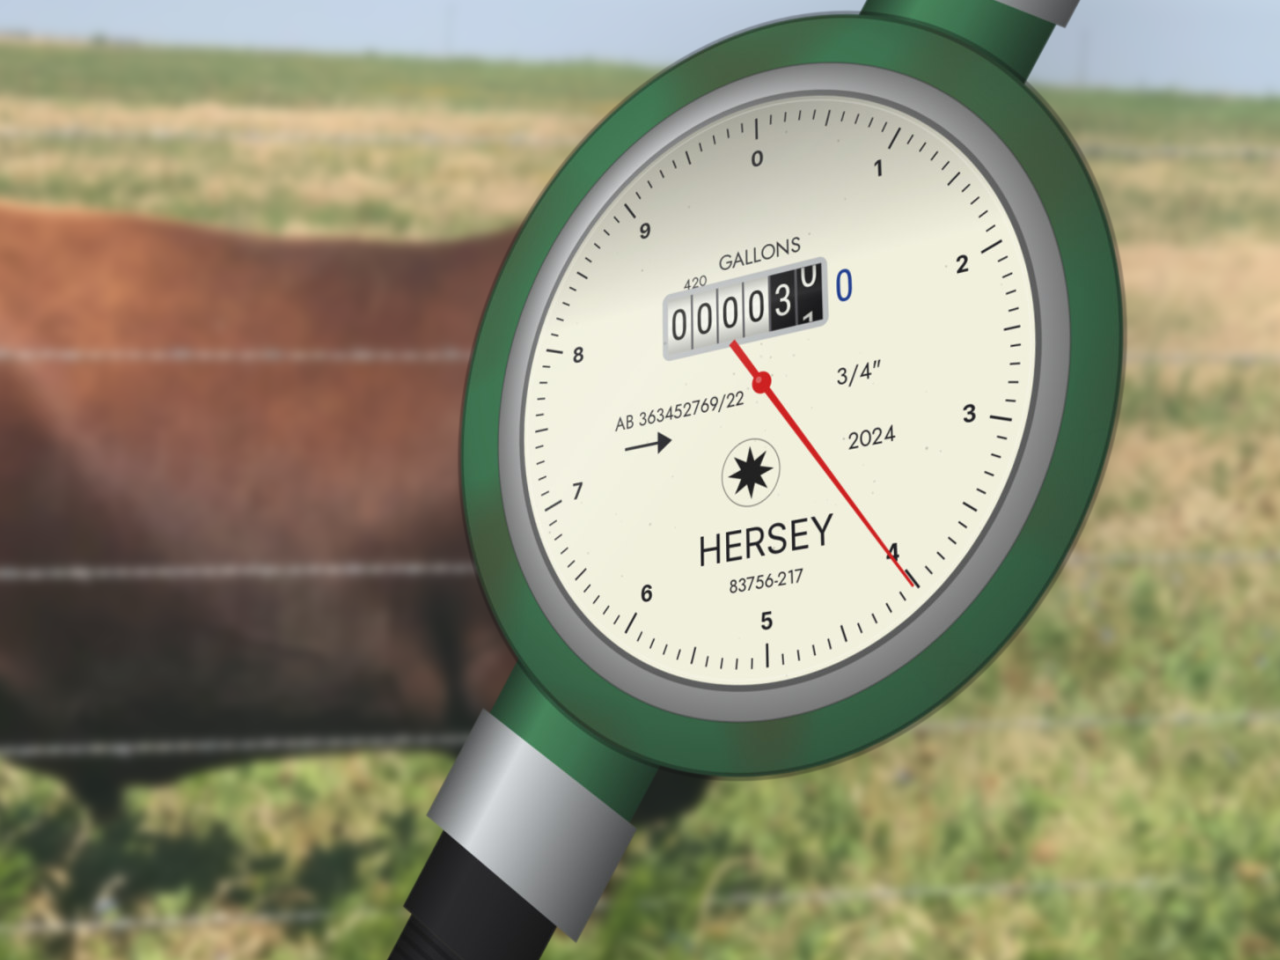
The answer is 304.0 gal
